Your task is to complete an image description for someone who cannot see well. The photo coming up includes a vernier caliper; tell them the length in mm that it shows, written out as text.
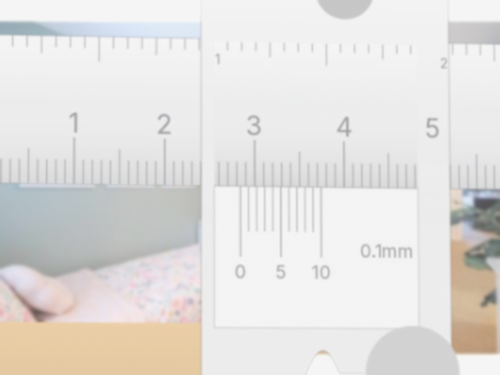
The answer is 28.4 mm
